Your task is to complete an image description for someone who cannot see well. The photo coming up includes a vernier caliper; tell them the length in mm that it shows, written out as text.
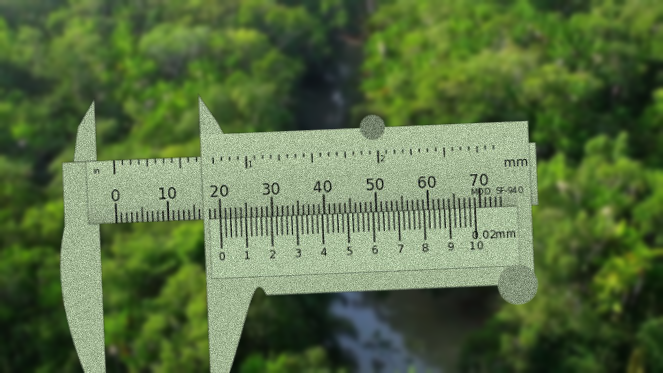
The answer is 20.0 mm
